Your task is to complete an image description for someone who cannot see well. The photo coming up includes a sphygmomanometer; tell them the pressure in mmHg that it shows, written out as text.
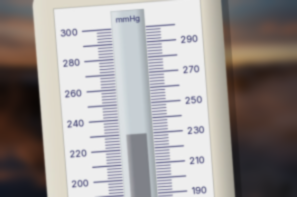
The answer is 230 mmHg
